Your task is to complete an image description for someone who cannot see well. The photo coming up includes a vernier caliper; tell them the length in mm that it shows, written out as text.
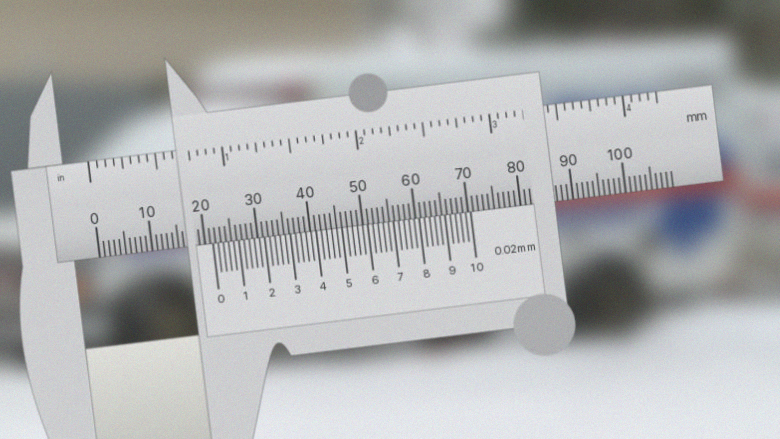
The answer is 21.5 mm
